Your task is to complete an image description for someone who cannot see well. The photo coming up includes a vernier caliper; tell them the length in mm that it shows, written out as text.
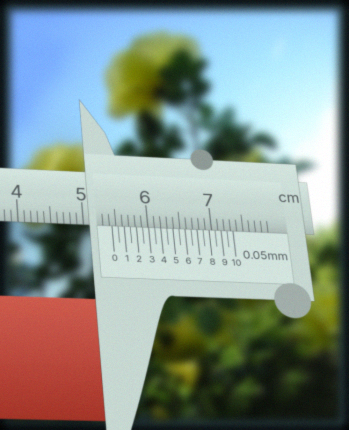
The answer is 54.4 mm
